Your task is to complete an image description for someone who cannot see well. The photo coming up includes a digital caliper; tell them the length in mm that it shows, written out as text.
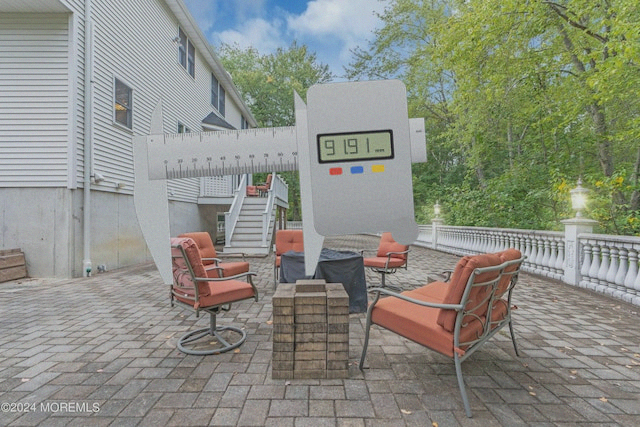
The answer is 91.91 mm
